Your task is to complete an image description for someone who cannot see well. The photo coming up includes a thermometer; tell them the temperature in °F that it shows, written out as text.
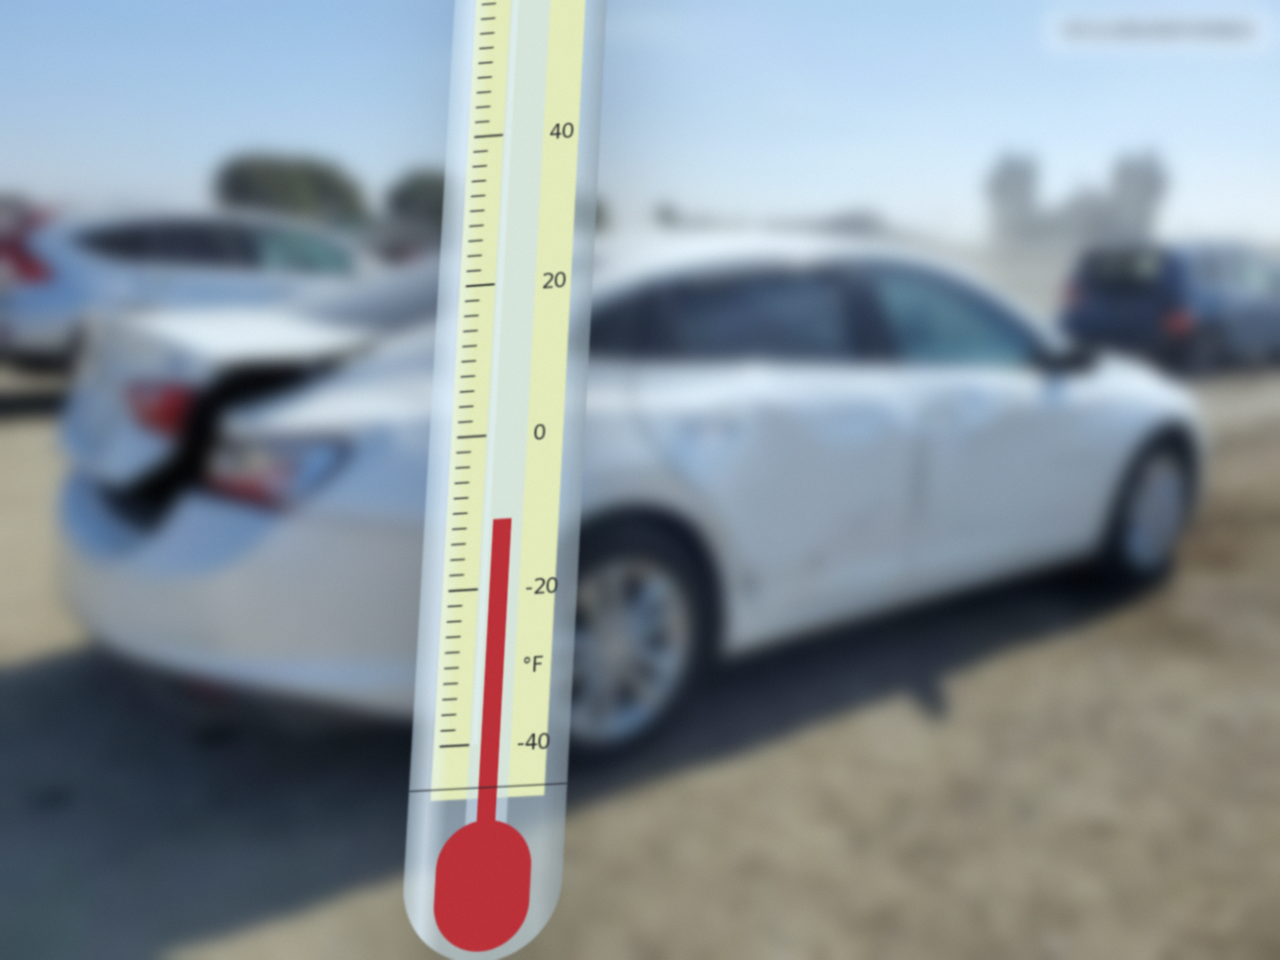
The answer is -11 °F
